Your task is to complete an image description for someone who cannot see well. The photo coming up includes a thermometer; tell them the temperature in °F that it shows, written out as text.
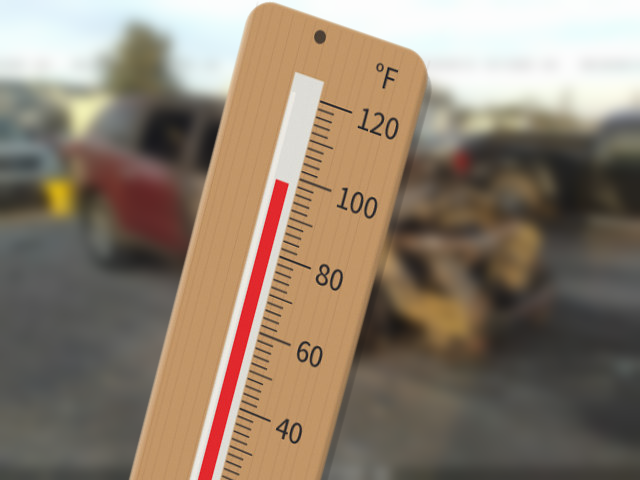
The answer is 98 °F
